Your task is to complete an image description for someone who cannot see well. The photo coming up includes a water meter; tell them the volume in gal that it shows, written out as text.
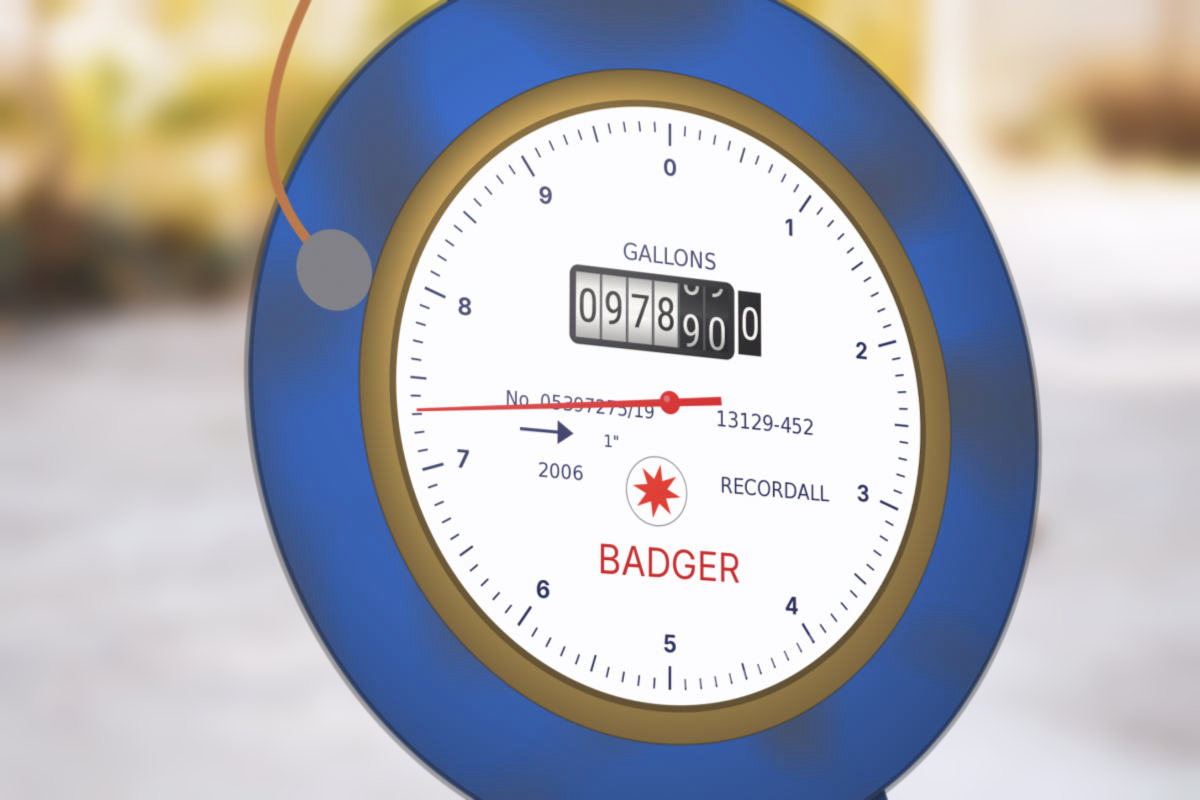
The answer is 978897.3 gal
